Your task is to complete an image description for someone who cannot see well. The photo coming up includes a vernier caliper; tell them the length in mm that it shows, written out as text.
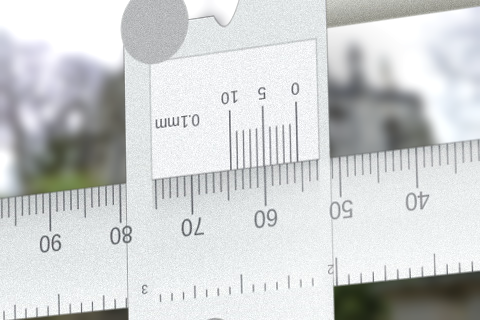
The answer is 55.6 mm
